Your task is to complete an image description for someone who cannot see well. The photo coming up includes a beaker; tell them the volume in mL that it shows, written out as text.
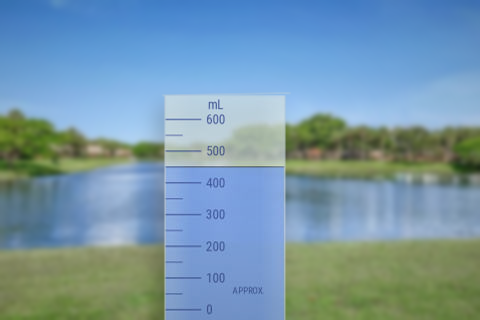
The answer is 450 mL
